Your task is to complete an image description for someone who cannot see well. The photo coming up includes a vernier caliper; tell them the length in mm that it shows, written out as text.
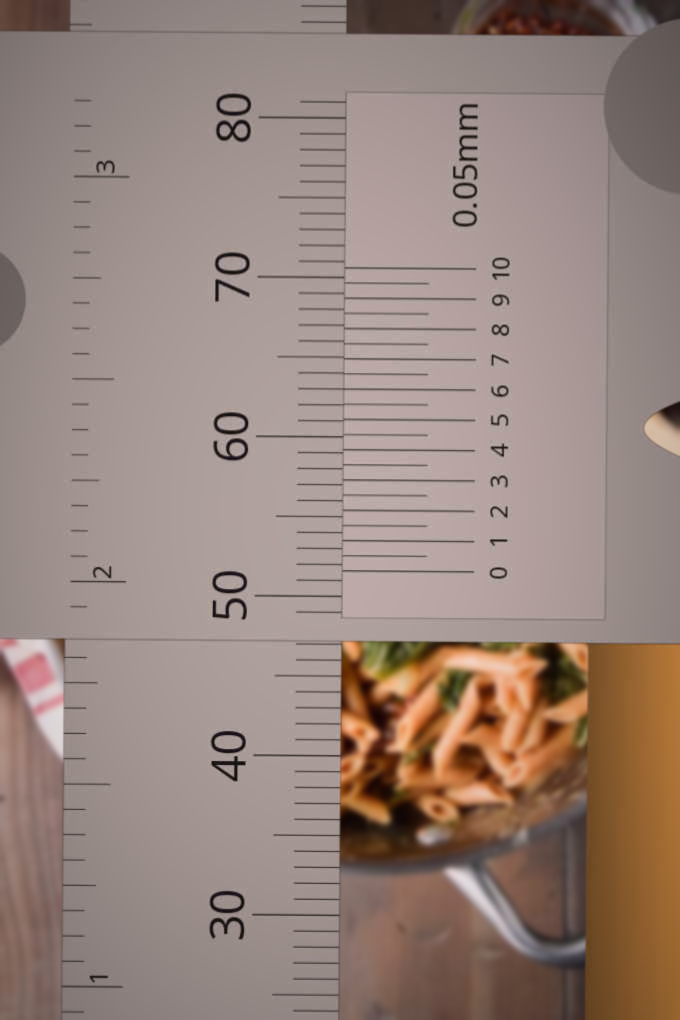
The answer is 51.6 mm
